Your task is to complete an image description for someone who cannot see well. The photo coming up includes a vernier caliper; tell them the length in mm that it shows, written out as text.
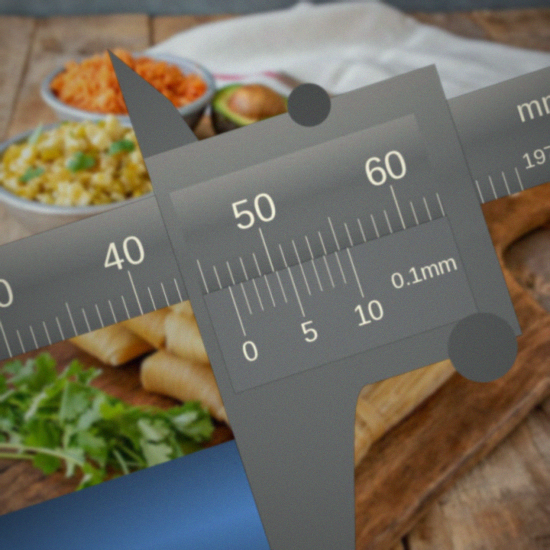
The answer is 46.6 mm
